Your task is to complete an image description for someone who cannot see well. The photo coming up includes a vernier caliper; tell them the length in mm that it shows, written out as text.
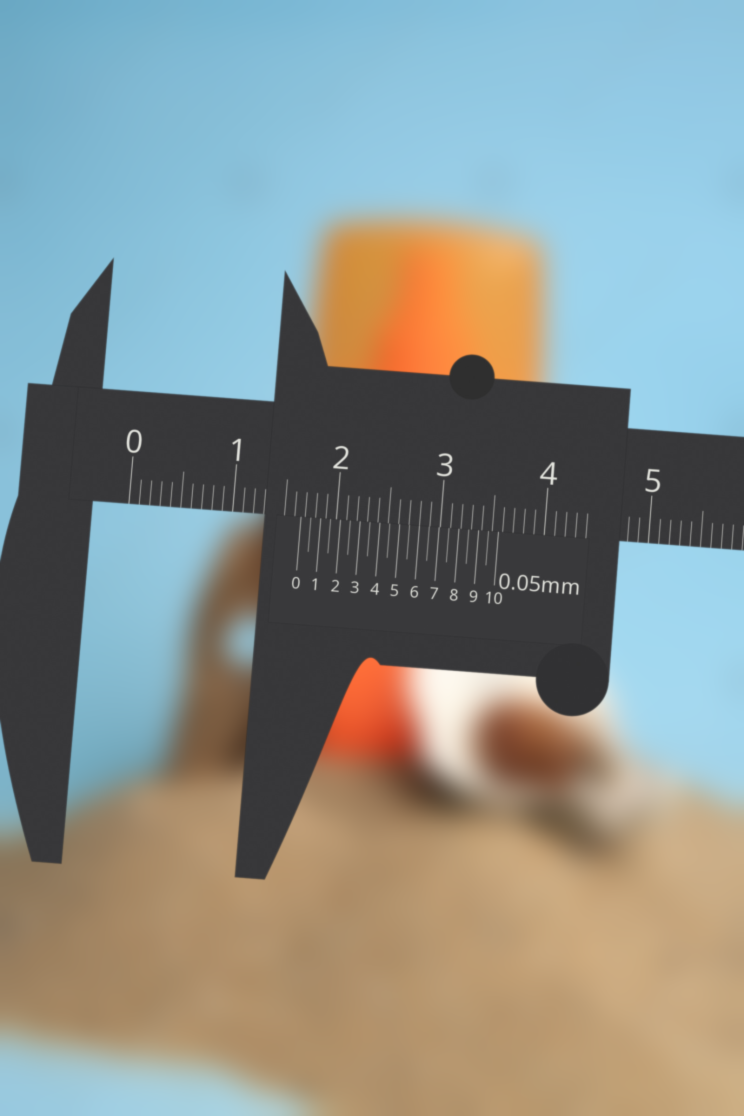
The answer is 16.6 mm
